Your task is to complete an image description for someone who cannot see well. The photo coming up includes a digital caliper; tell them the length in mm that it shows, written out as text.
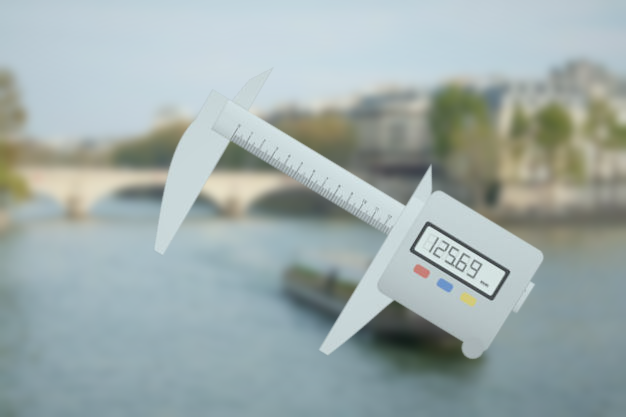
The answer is 125.69 mm
